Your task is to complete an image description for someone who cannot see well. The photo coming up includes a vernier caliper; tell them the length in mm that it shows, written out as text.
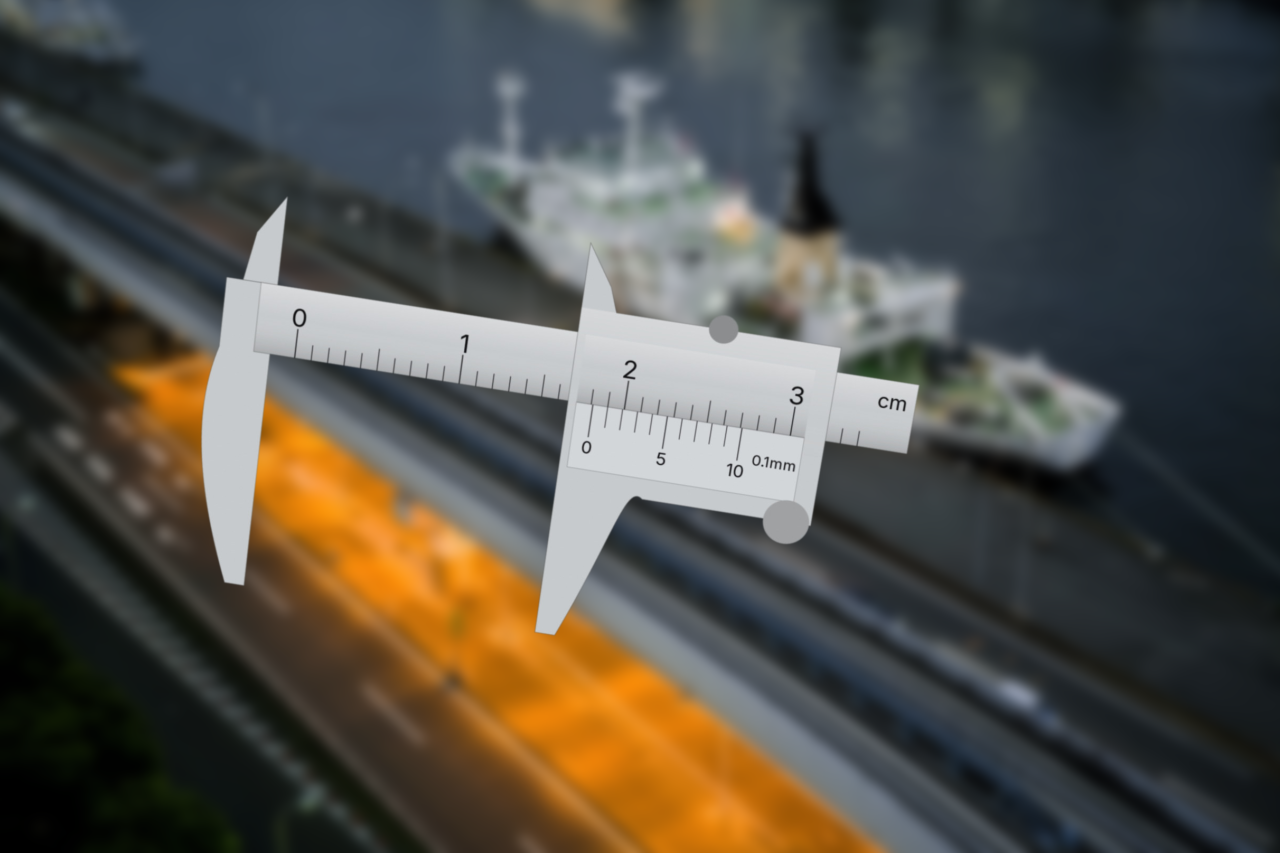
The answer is 18.1 mm
